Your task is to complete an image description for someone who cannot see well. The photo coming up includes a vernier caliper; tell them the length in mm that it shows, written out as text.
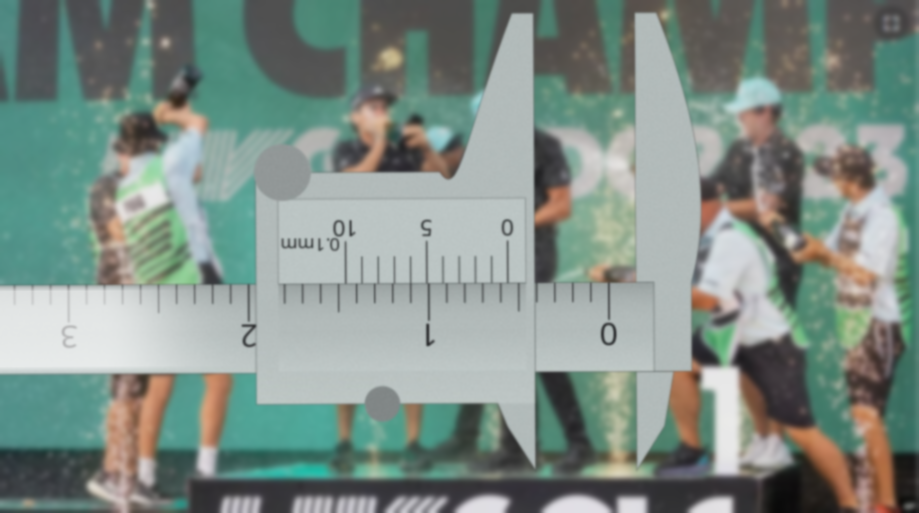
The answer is 5.6 mm
